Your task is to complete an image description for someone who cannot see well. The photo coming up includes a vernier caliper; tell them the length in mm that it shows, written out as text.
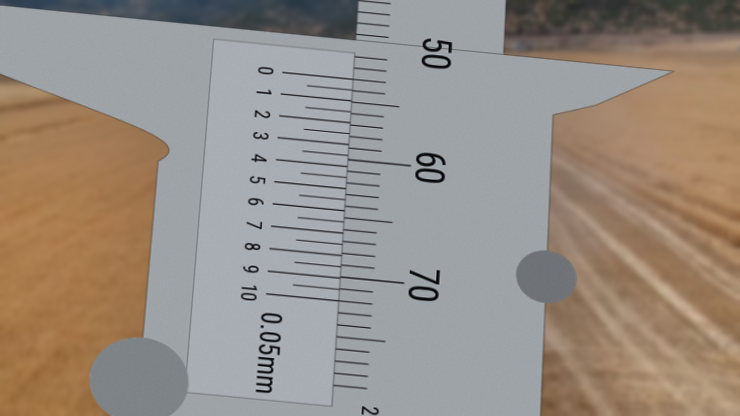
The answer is 53.0 mm
